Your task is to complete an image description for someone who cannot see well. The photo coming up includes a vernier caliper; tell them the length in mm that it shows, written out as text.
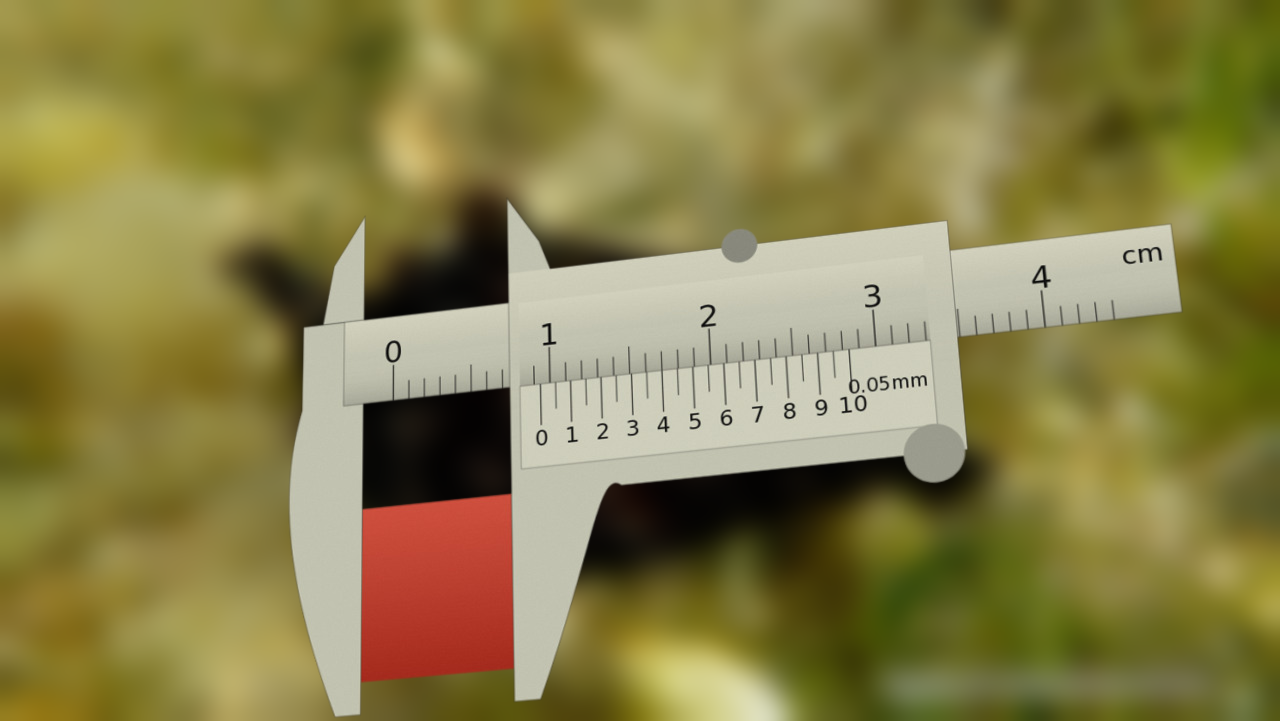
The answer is 9.4 mm
